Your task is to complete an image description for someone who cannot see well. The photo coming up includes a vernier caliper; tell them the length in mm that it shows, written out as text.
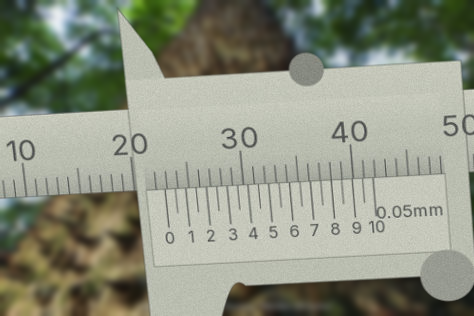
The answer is 22.8 mm
